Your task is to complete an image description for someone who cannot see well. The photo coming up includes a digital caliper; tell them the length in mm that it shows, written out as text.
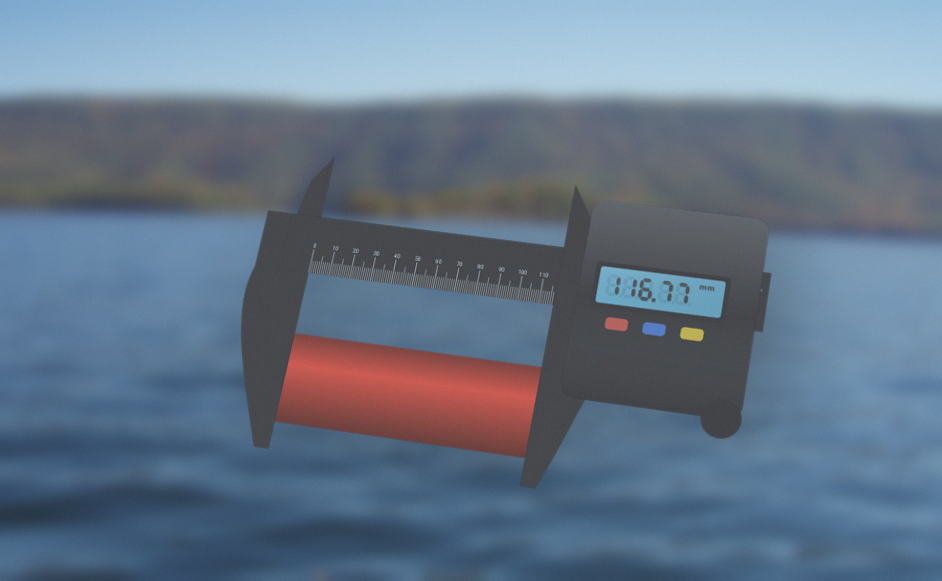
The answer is 116.77 mm
